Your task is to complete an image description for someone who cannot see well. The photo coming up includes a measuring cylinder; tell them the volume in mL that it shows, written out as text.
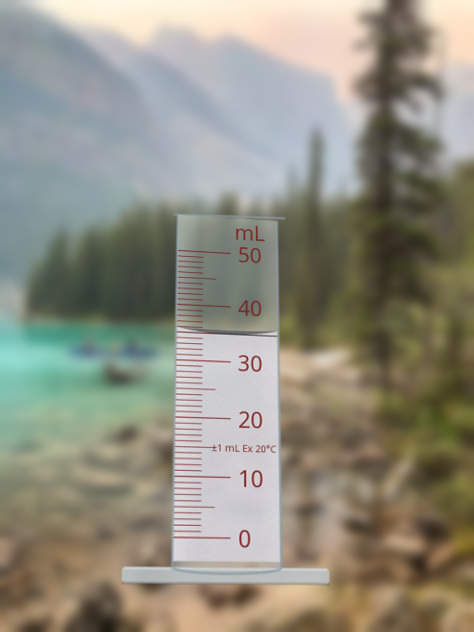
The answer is 35 mL
